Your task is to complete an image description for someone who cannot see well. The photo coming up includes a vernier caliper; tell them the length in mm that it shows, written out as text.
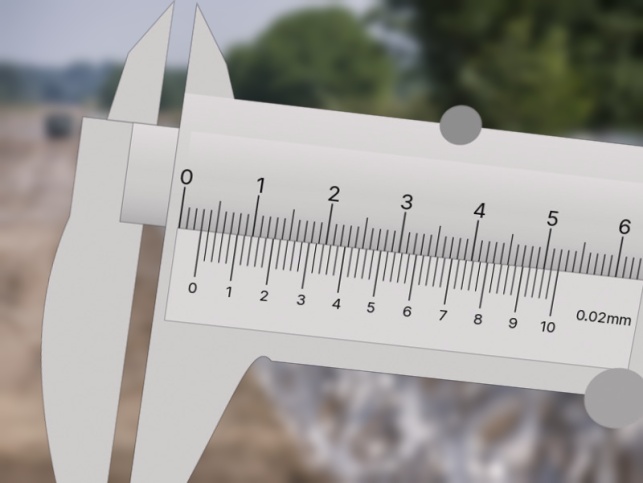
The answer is 3.0 mm
